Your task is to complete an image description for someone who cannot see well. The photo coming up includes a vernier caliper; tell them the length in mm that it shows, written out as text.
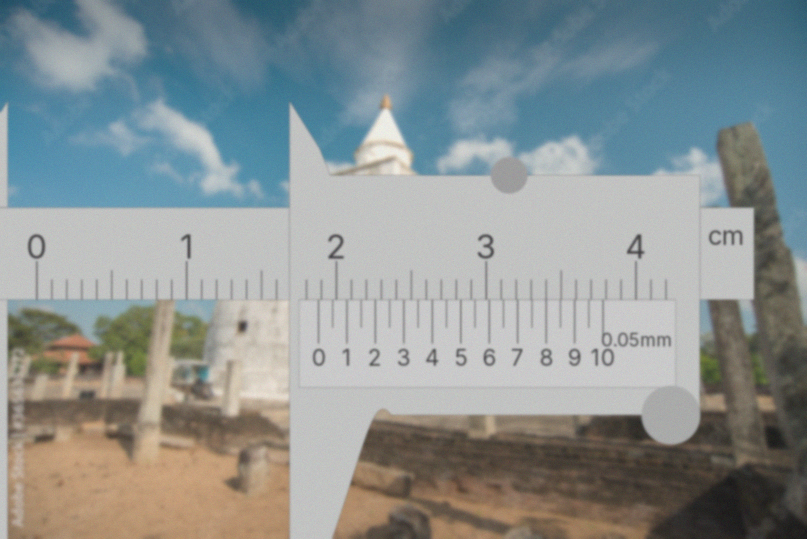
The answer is 18.8 mm
